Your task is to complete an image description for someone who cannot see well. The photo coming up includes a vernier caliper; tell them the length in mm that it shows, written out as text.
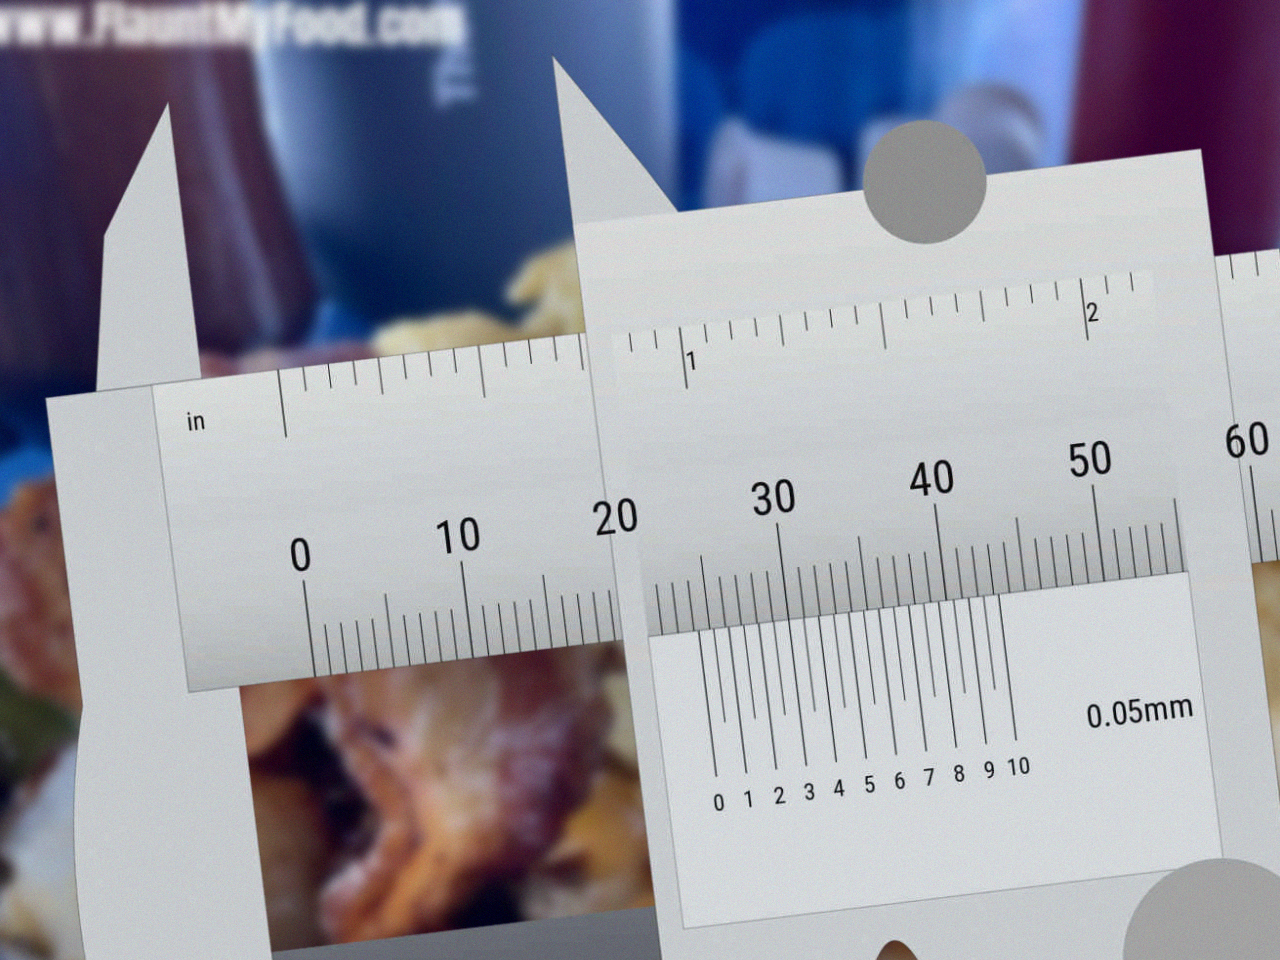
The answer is 24.3 mm
